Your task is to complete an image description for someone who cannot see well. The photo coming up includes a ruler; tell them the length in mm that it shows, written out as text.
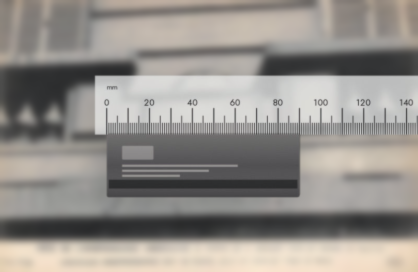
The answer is 90 mm
